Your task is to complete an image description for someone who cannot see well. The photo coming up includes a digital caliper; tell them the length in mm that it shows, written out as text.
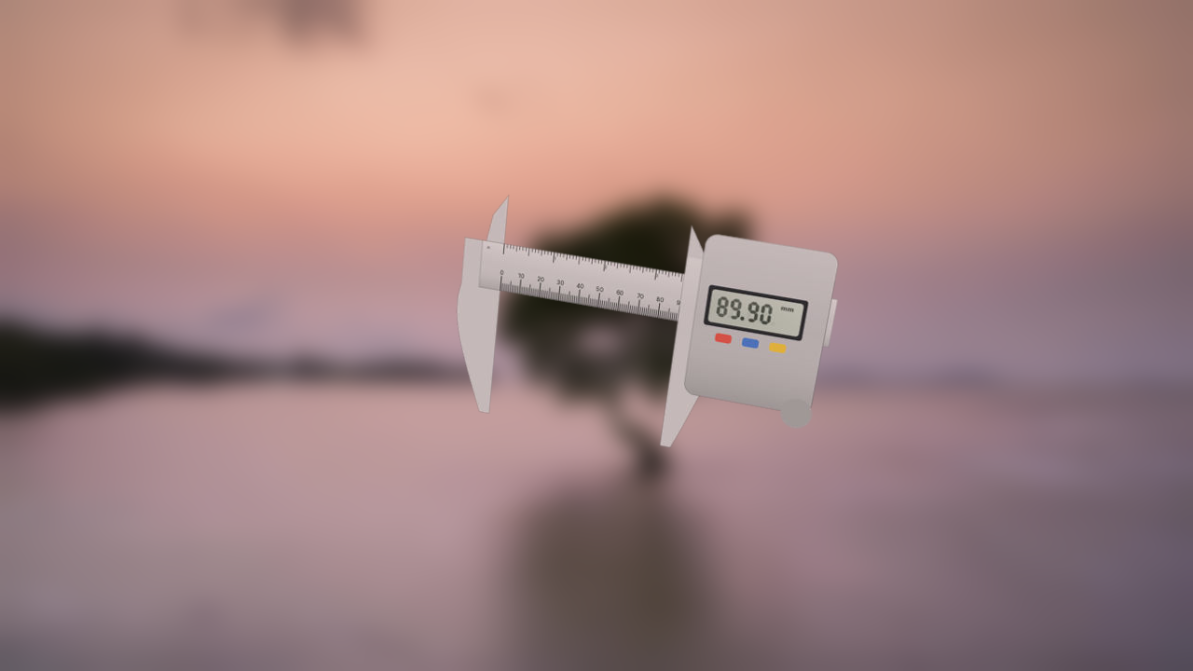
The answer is 89.90 mm
